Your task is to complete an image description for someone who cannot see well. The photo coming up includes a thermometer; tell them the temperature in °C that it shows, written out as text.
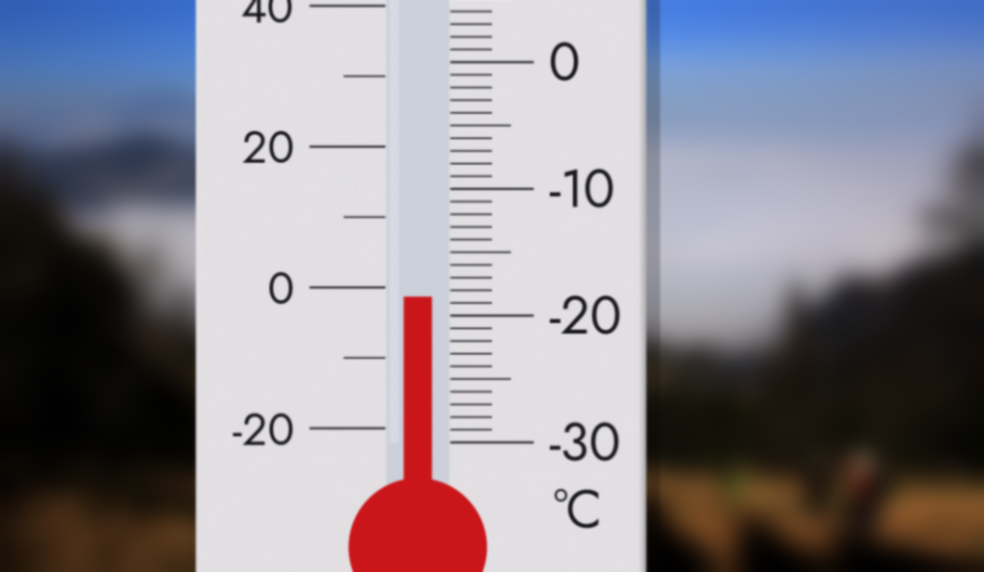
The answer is -18.5 °C
